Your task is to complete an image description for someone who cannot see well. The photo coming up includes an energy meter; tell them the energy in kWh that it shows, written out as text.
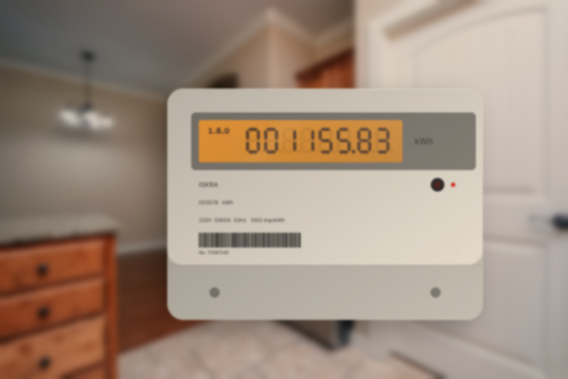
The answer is 1155.83 kWh
